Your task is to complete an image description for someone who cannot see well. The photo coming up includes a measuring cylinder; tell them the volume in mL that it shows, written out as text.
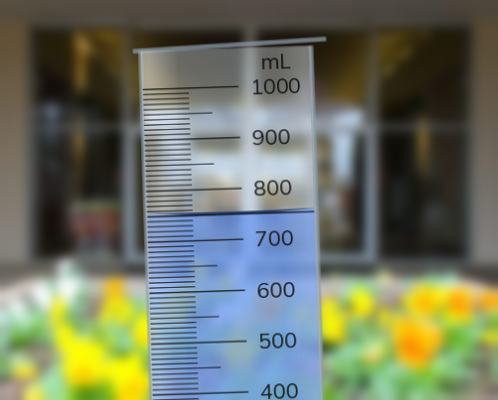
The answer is 750 mL
